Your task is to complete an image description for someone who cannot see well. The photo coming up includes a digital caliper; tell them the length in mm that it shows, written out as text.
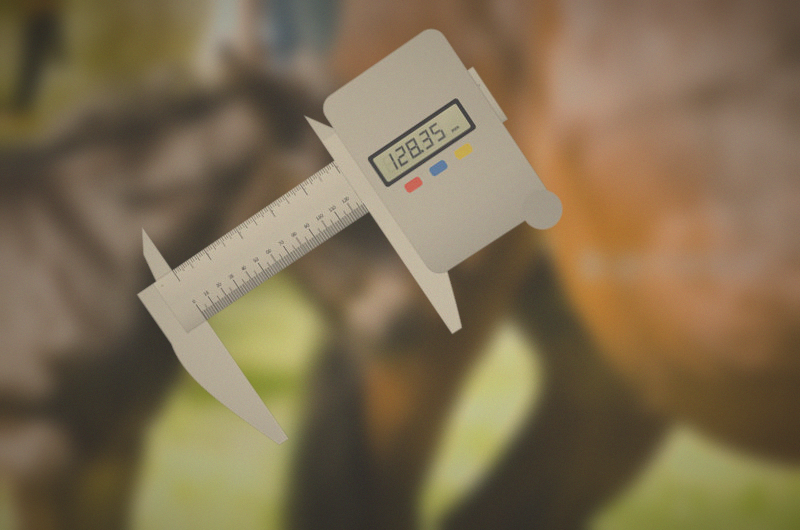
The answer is 128.35 mm
